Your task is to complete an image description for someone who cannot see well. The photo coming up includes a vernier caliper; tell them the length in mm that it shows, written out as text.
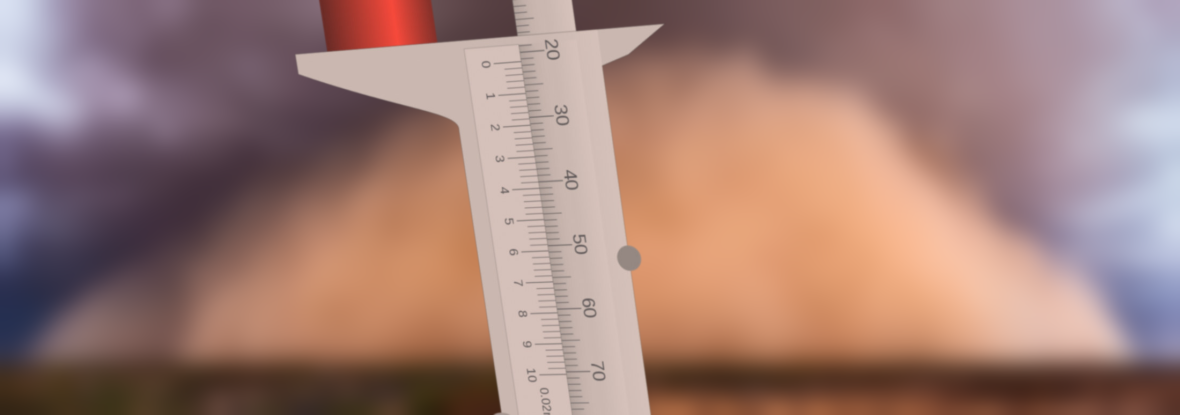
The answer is 21.4 mm
